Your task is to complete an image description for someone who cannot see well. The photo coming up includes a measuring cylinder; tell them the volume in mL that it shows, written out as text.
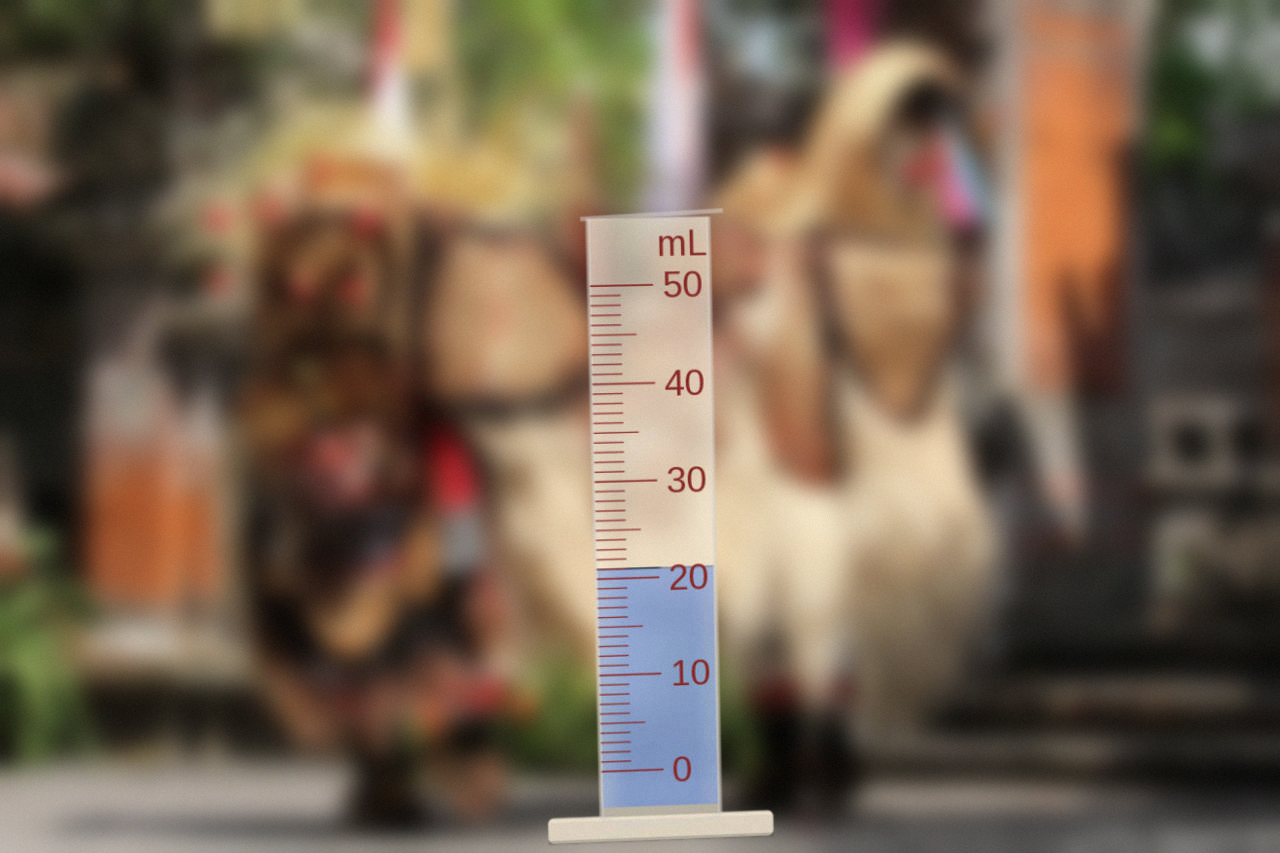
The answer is 21 mL
